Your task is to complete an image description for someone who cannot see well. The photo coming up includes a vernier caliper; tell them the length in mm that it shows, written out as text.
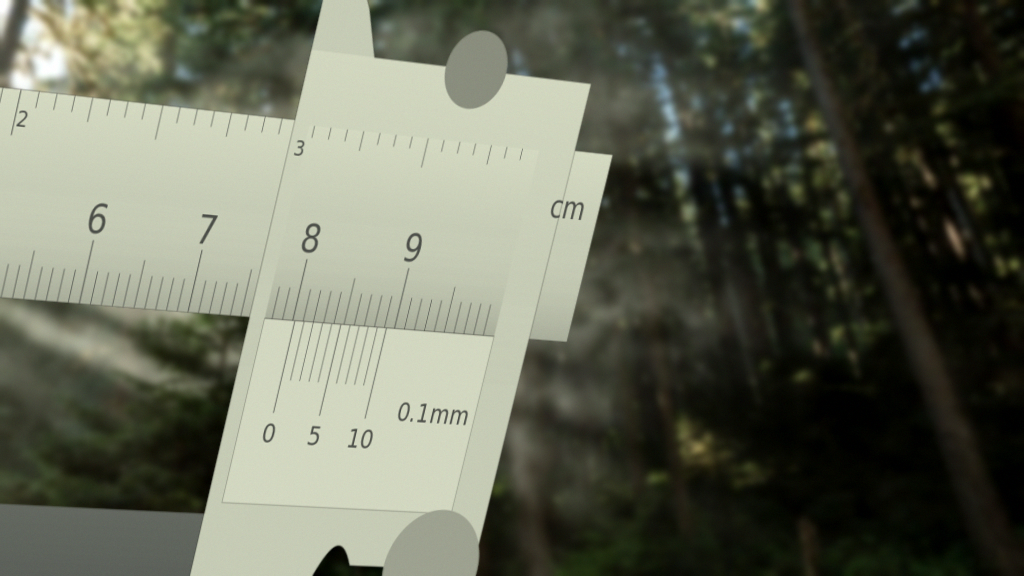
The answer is 80.2 mm
